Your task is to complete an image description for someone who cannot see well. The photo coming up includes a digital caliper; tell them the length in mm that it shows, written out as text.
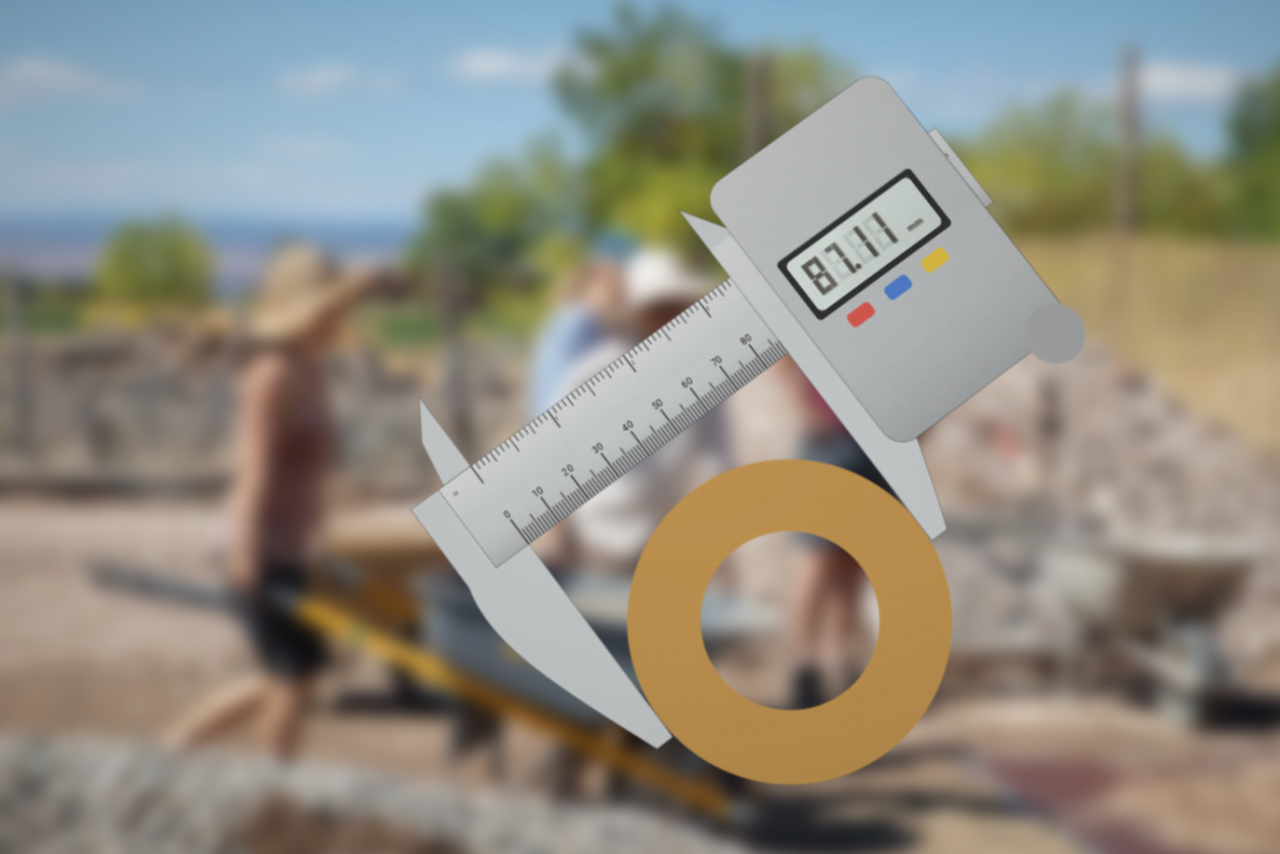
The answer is 87.11 mm
